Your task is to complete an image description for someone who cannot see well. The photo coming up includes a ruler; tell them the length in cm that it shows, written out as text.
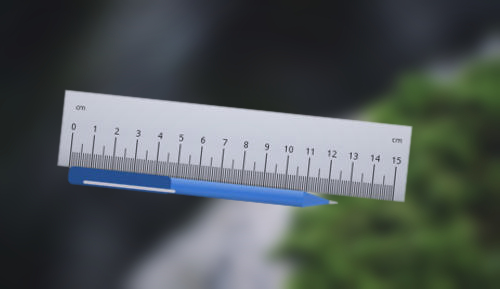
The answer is 12.5 cm
